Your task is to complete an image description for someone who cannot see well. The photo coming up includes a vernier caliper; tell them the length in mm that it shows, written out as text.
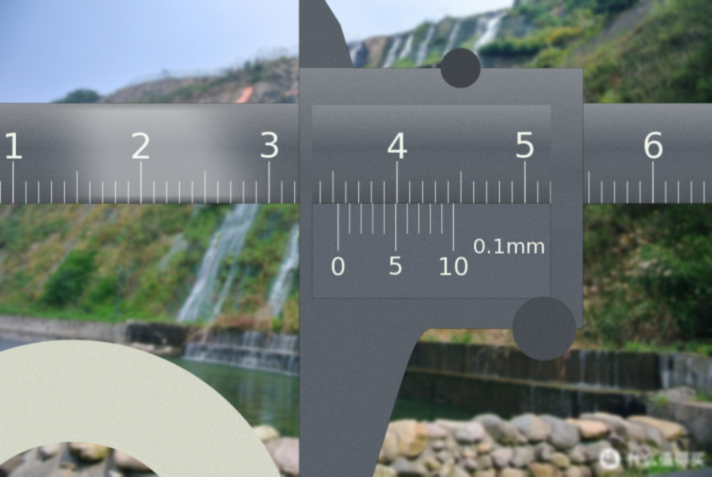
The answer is 35.4 mm
